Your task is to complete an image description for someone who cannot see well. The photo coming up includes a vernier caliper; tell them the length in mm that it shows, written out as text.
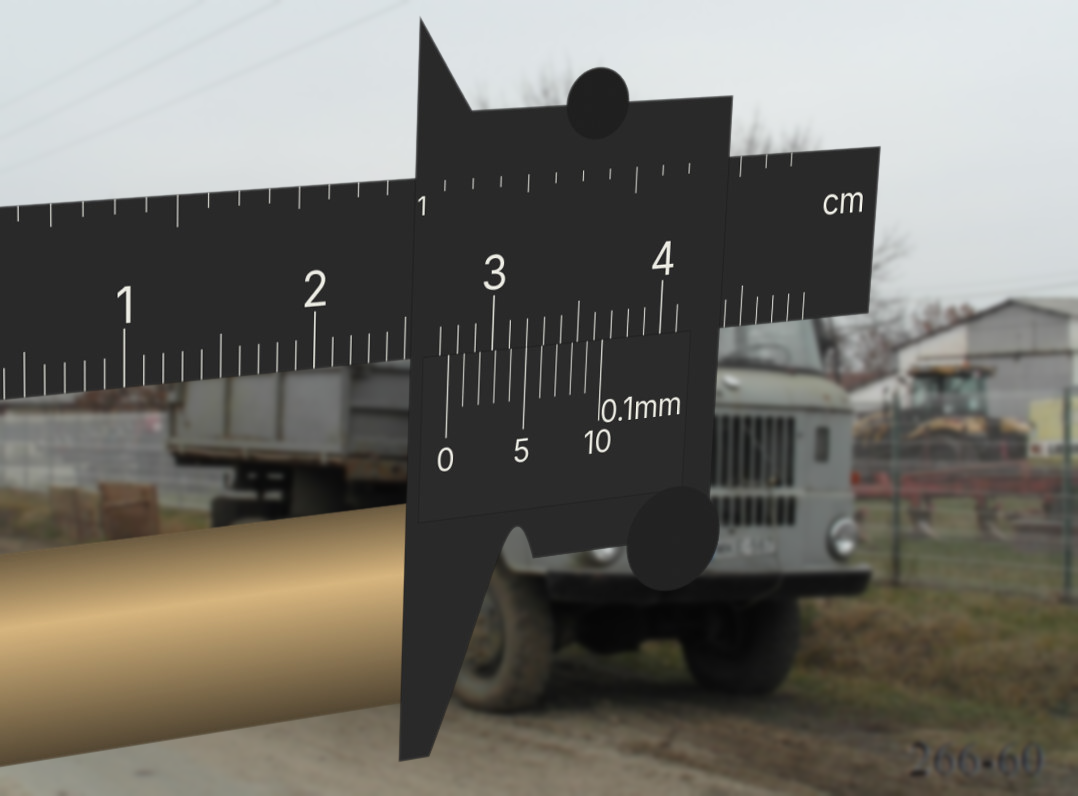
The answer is 27.5 mm
